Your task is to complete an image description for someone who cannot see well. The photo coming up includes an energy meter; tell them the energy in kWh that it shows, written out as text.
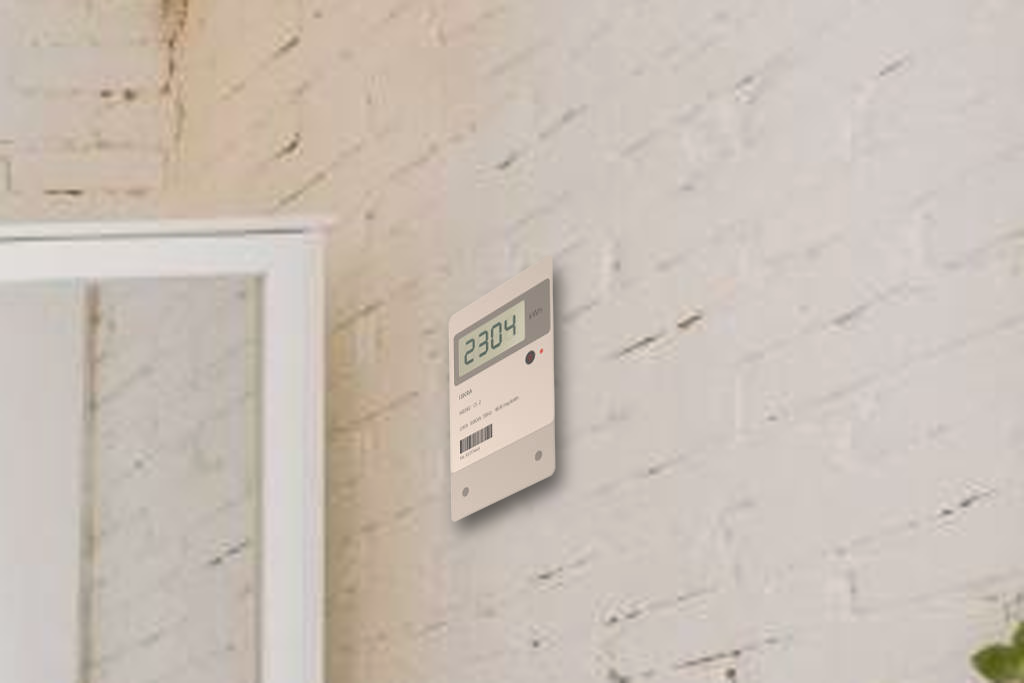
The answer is 2304 kWh
